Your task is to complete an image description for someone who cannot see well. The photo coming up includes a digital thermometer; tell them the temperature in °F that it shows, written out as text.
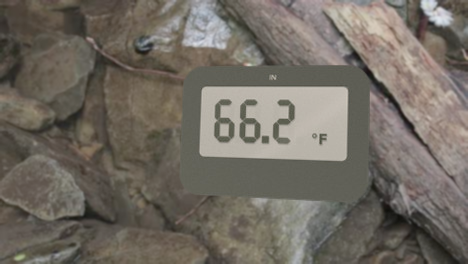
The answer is 66.2 °F
